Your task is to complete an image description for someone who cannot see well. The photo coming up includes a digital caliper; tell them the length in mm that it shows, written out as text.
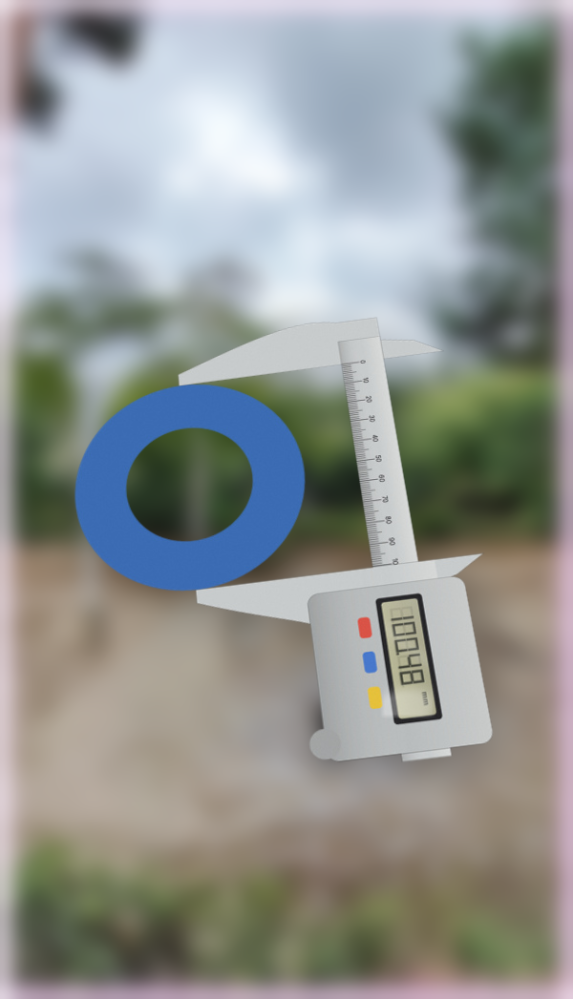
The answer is 100.48 mm
